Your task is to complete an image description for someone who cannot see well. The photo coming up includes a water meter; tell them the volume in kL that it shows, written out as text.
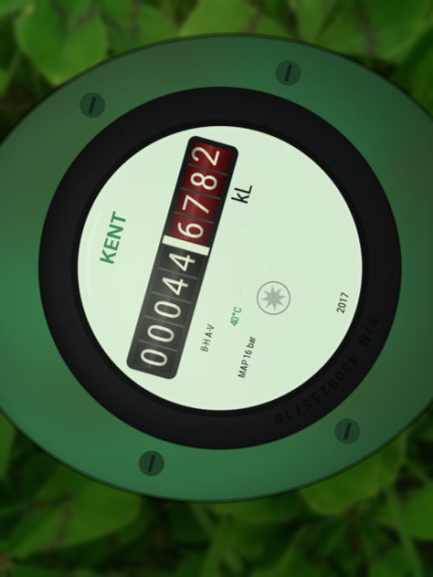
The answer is 44.6782 kL
